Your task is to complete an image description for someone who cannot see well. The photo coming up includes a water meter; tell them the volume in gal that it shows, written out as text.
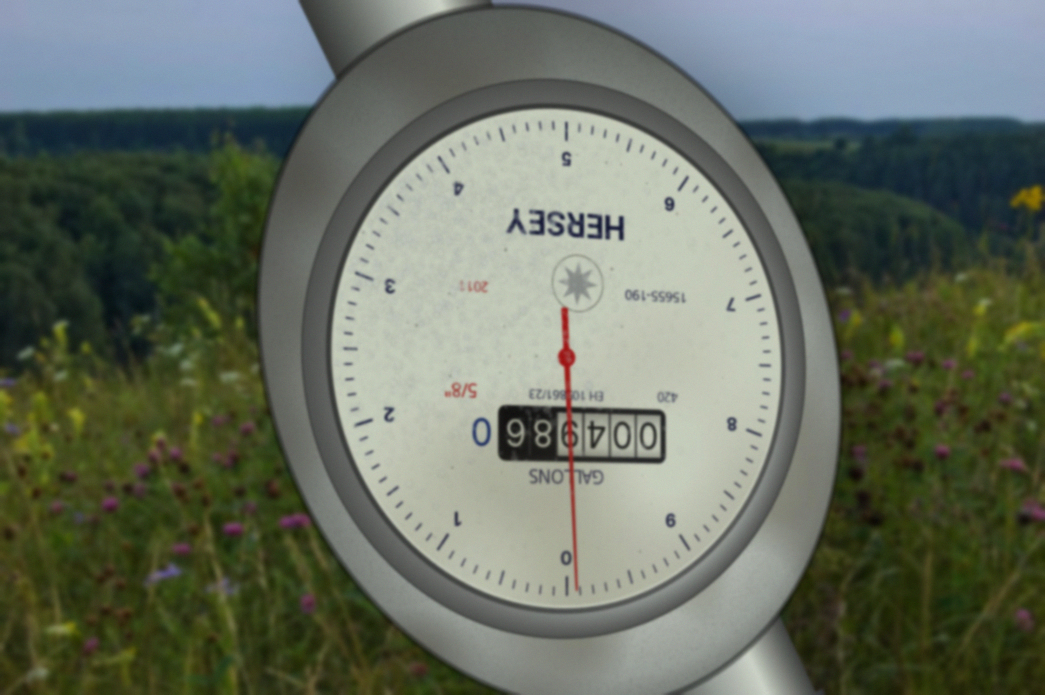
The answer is 49859.9 gal
